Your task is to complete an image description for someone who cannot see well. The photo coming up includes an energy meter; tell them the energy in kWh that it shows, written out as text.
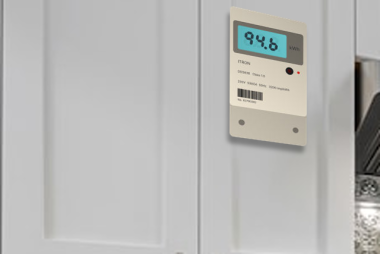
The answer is 94.6 kWh
